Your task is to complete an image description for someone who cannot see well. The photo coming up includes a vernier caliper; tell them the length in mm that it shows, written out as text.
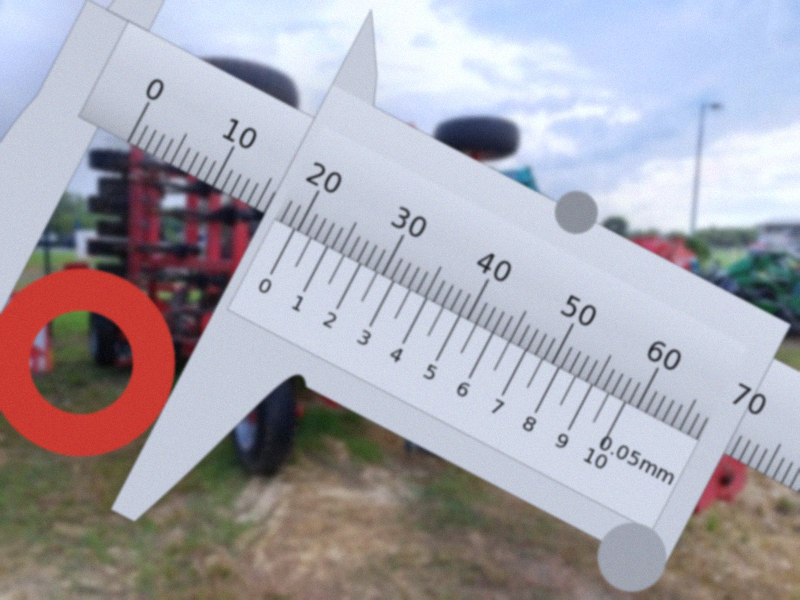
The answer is 19.6 mm
